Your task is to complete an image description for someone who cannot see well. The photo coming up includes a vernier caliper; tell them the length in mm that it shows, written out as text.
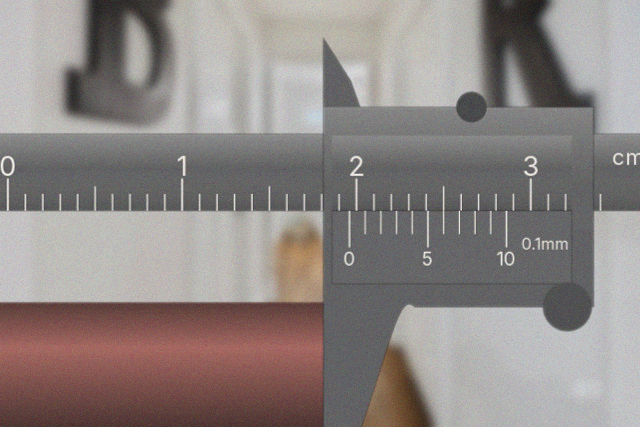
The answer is 19.6 mm
